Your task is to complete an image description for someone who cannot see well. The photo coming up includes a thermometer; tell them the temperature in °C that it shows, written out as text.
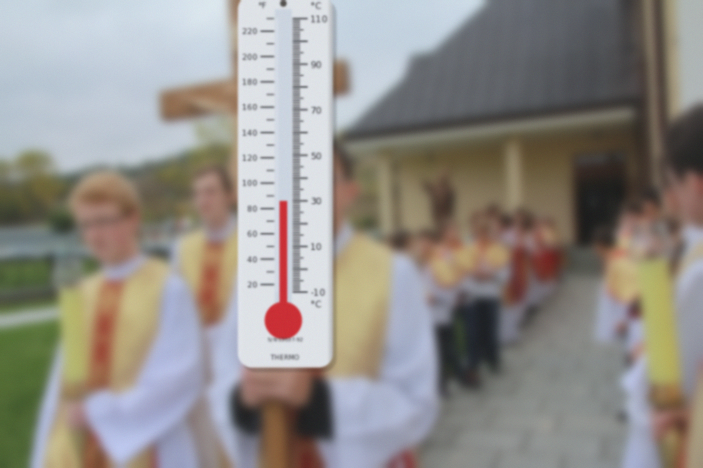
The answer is 30 °C
